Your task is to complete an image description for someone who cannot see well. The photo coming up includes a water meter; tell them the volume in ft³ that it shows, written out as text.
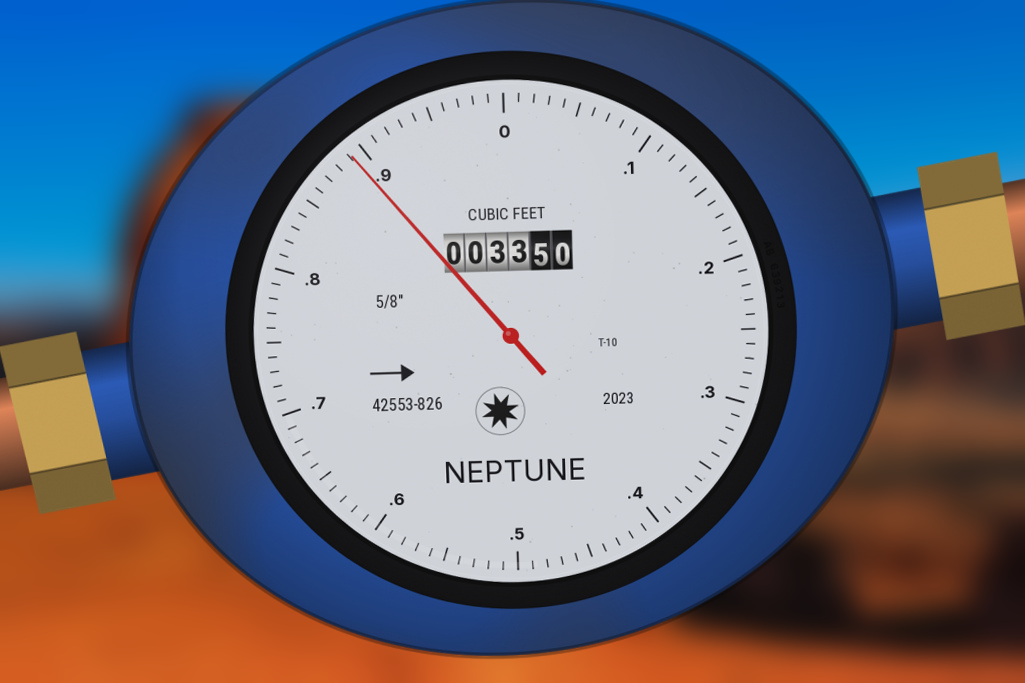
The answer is 3349.89 ft³
